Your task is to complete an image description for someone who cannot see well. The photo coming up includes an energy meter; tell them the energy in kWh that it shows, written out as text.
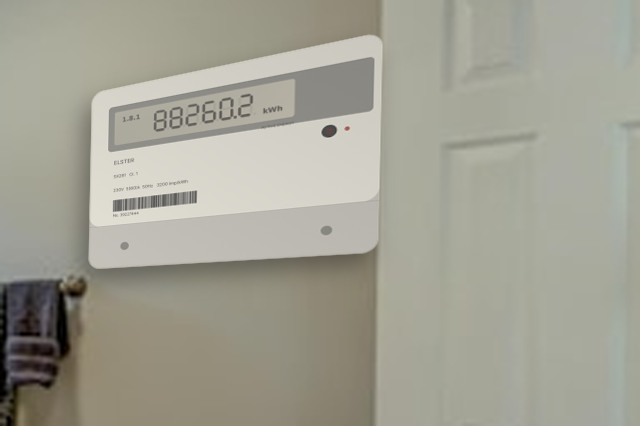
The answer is 88260.2 kWh
